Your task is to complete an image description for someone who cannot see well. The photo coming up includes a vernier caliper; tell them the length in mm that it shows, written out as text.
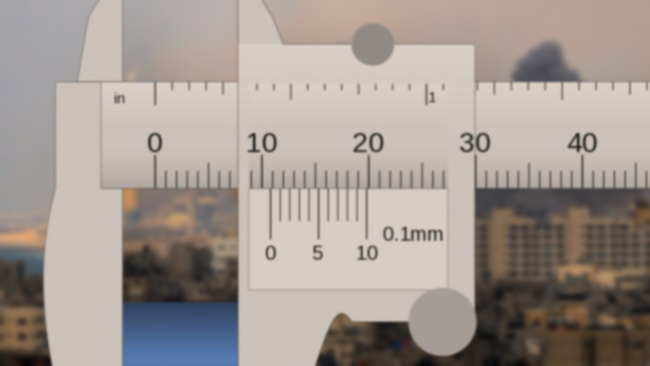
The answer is 10.8 mm
